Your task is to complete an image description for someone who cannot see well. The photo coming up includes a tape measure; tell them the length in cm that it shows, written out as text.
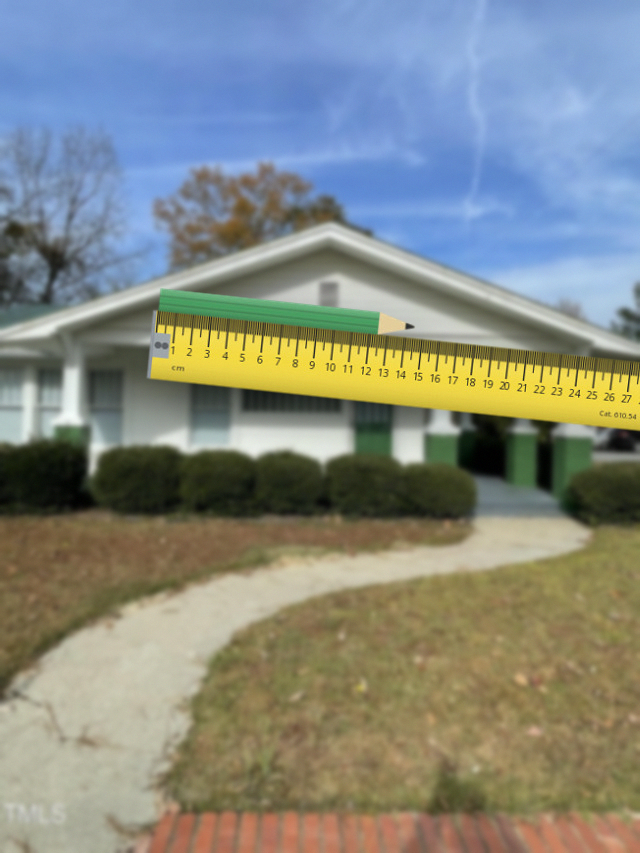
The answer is 14.5 cm
